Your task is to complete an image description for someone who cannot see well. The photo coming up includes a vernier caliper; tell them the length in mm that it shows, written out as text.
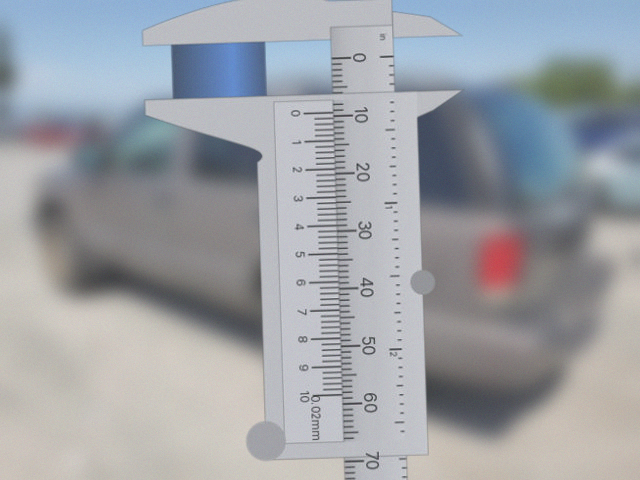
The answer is 9.4 mm
